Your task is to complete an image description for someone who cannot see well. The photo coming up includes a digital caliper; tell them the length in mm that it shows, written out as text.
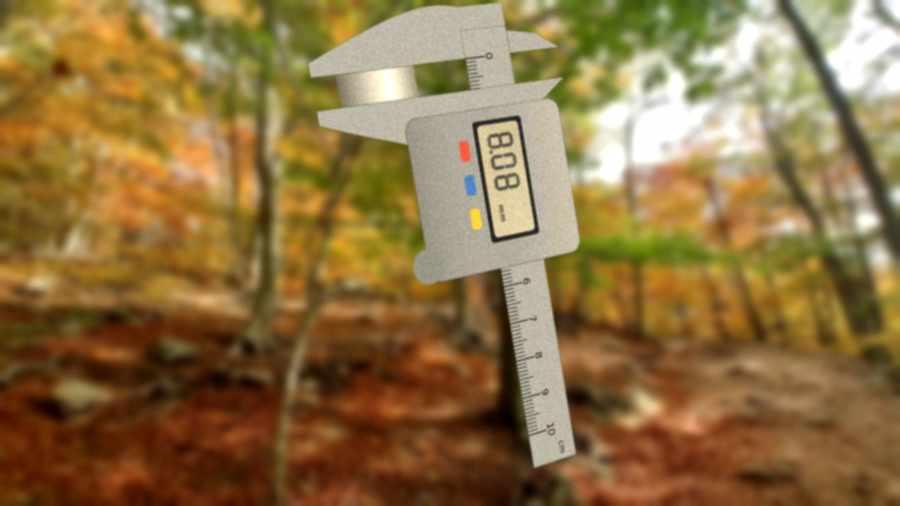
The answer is 8.08 mm
